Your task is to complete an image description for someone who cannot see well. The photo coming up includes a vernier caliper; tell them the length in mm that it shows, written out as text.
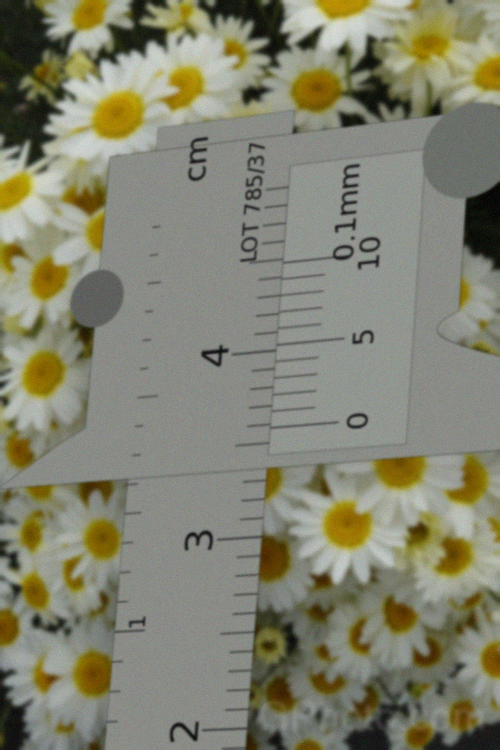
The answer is 35.8 mm
